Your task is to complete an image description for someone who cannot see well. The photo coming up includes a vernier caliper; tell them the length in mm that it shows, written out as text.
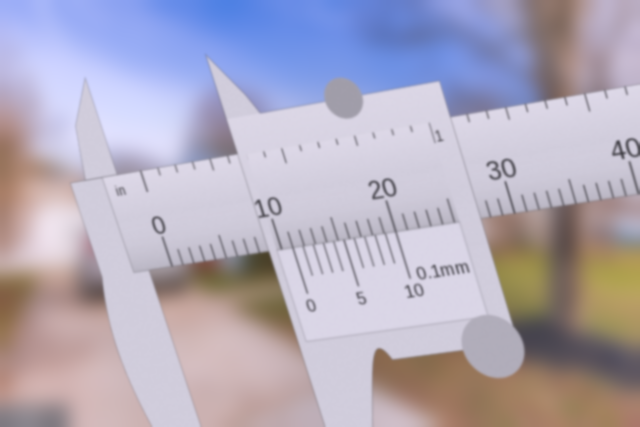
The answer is 11.0 mm
